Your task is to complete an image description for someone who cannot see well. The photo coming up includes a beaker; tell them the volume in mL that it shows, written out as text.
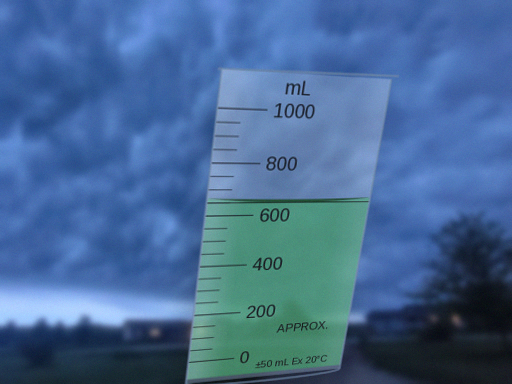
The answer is 650 mL
